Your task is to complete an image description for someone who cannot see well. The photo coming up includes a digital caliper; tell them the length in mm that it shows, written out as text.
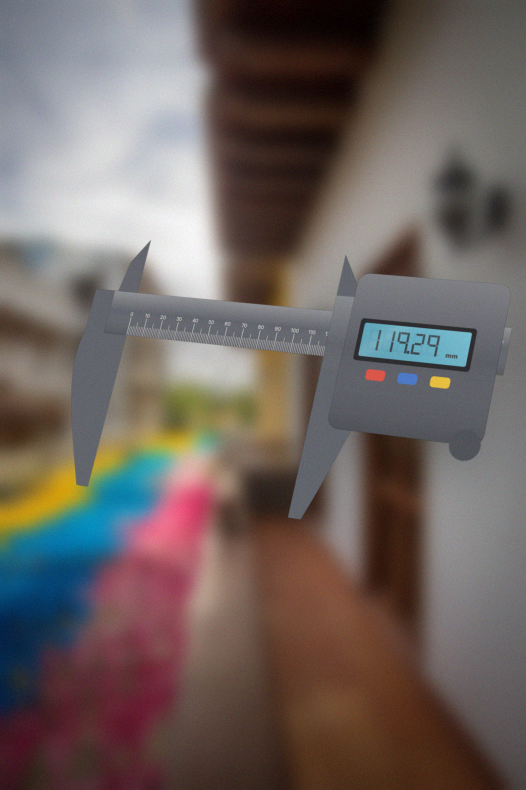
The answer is 119.29 mm
